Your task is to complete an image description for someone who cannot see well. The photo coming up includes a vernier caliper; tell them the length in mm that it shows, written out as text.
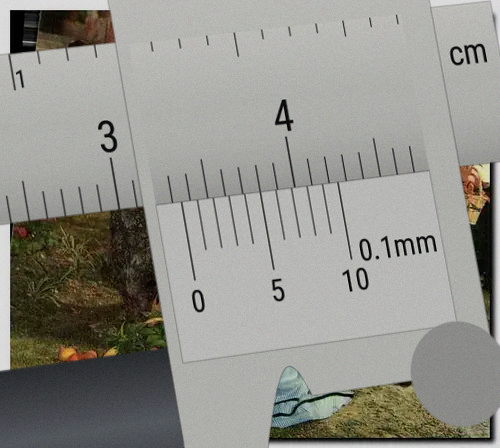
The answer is 33.5 mm
